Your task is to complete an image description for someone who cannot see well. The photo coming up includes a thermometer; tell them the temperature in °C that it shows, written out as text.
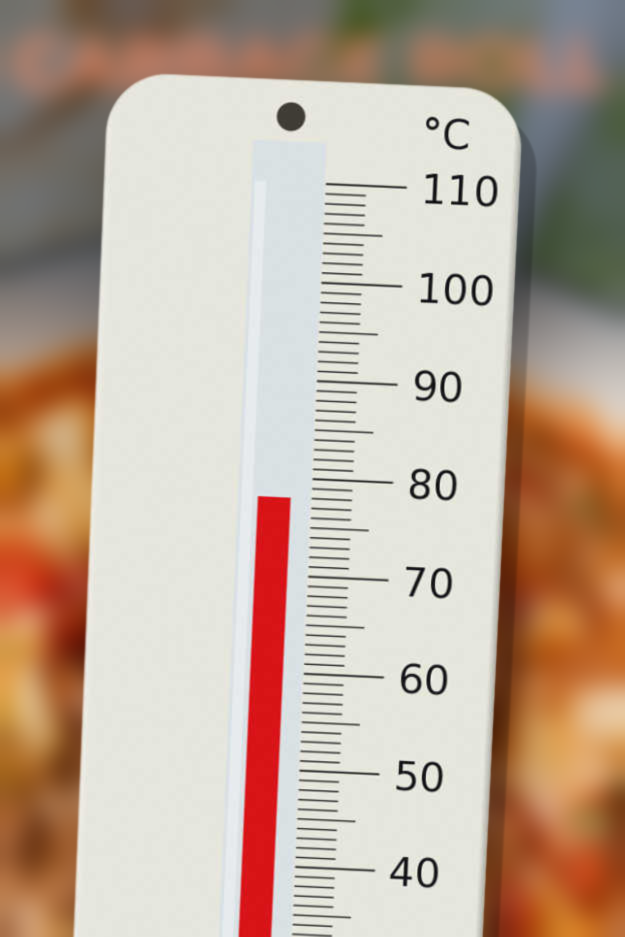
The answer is 78 °C
